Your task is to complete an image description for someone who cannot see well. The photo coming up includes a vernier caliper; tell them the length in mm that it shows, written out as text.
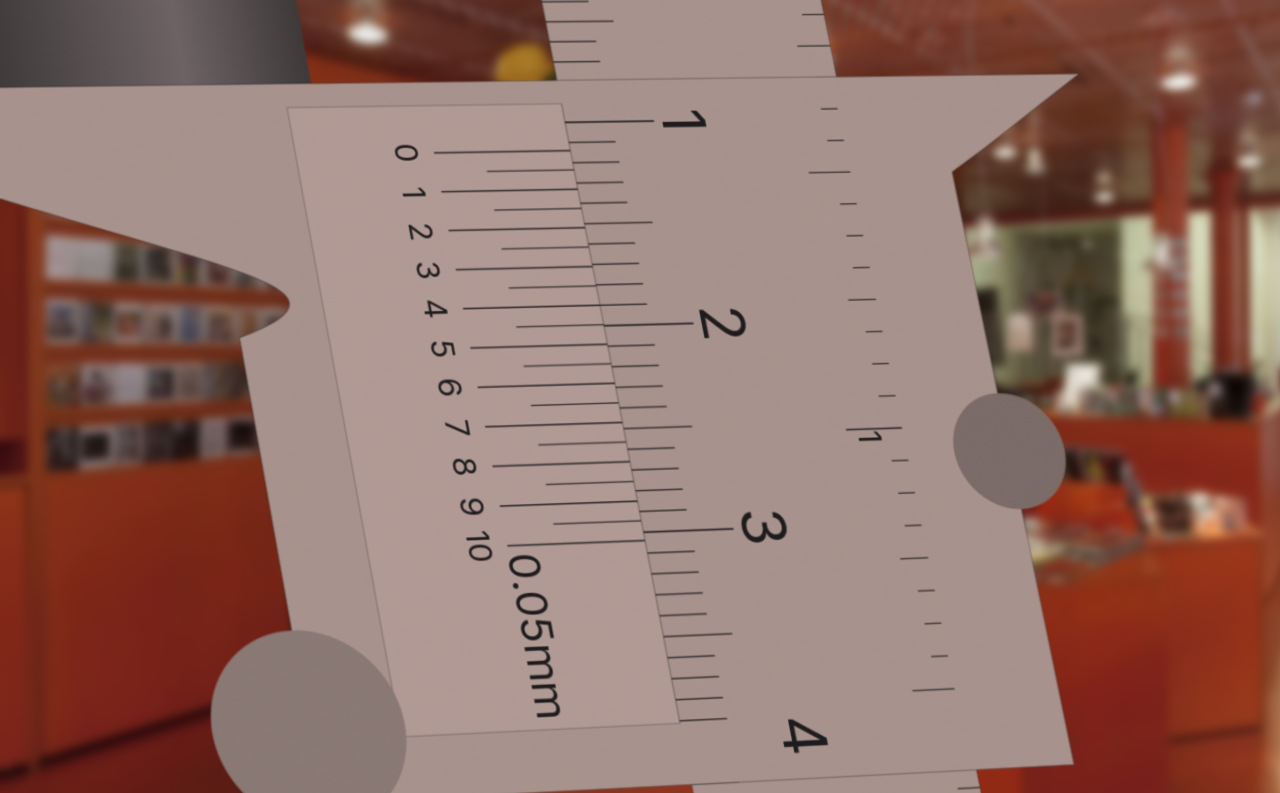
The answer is 11.4 mm
